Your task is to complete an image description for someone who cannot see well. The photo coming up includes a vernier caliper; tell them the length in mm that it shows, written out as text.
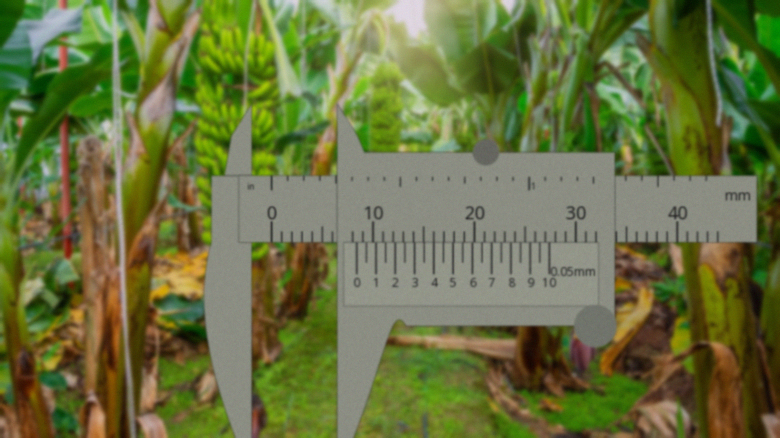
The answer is 8.4 mm
